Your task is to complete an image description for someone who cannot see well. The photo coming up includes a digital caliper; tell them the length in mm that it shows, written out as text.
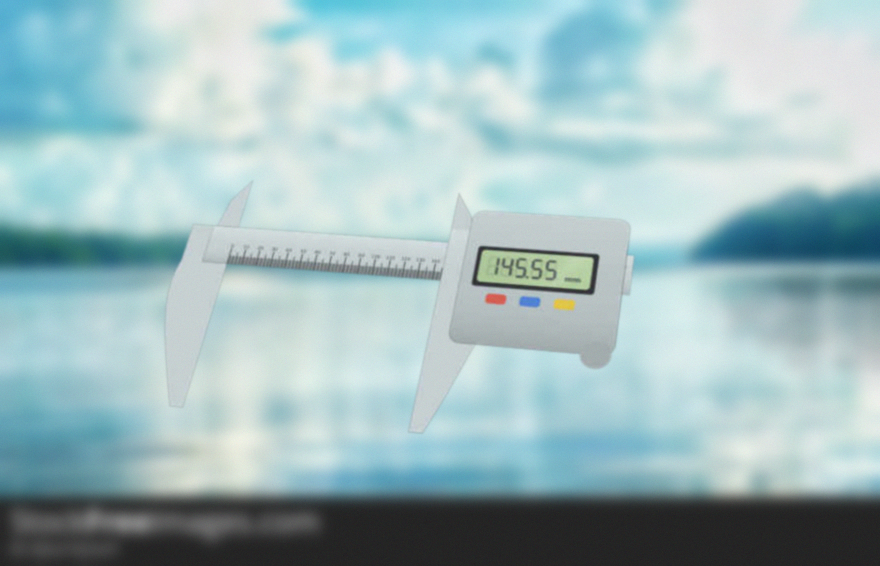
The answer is 145.55 mm
